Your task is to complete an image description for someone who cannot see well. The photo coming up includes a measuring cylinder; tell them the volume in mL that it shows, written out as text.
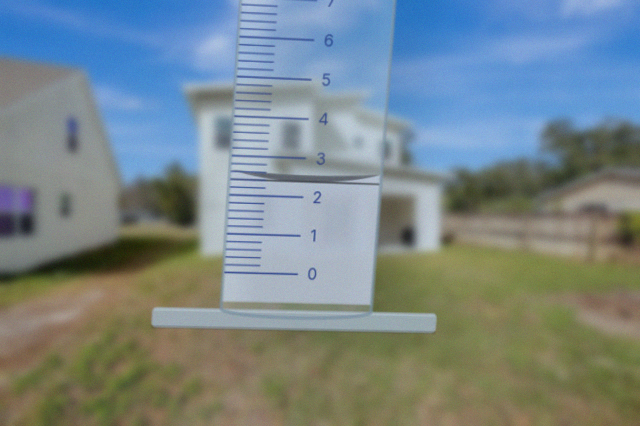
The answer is 2.4 mL
